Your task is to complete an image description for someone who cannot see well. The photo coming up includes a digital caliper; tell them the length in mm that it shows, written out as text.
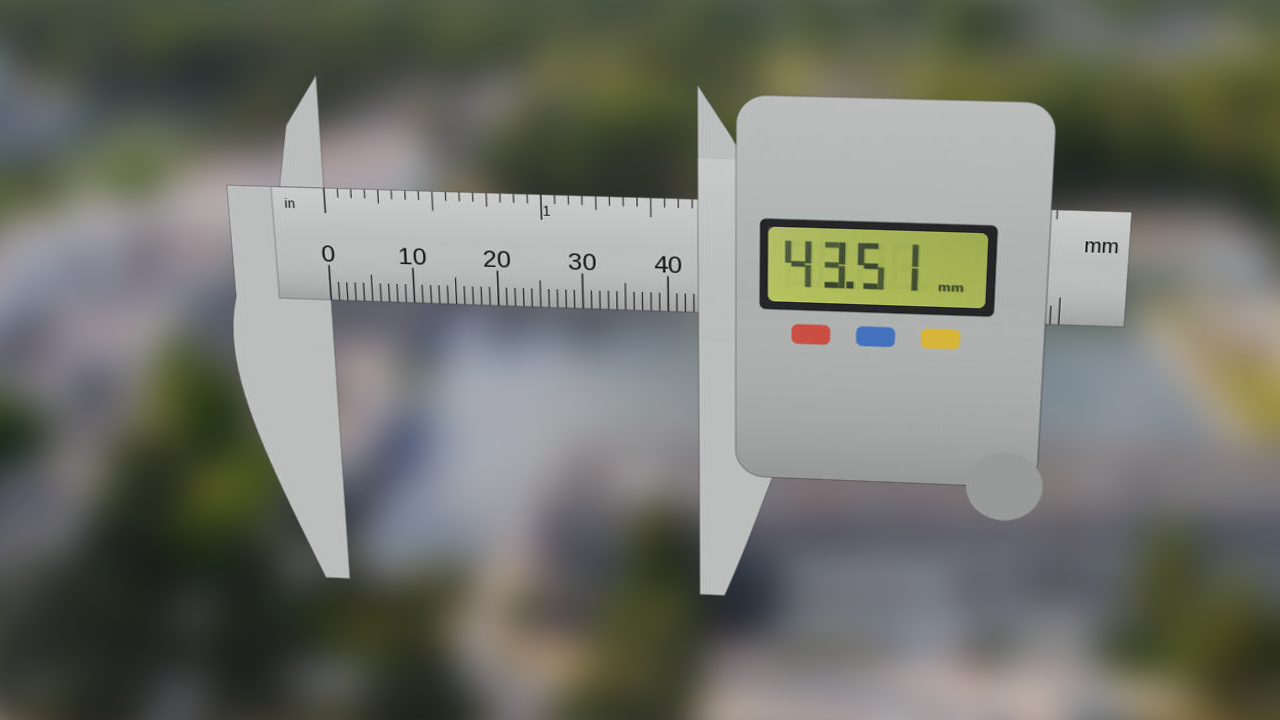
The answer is 43.51 mm
